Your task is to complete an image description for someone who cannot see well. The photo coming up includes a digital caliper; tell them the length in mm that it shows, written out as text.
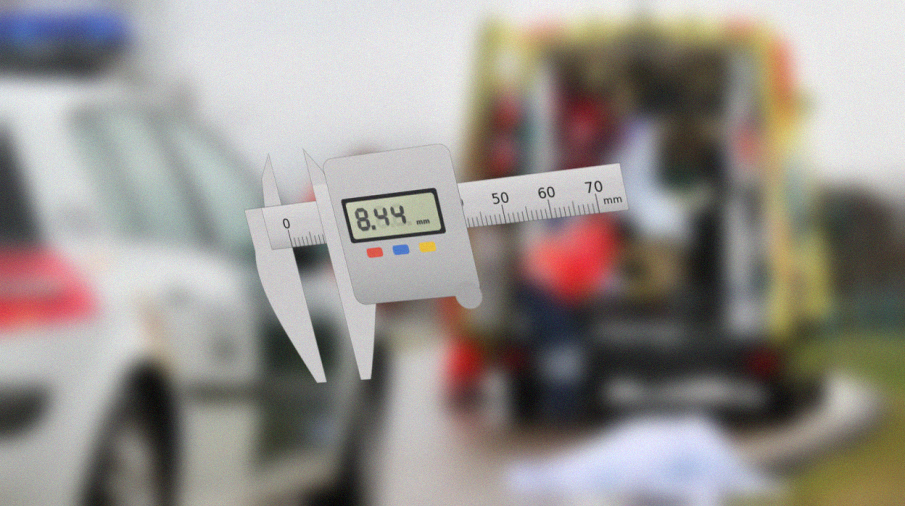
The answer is 8.44 mm
